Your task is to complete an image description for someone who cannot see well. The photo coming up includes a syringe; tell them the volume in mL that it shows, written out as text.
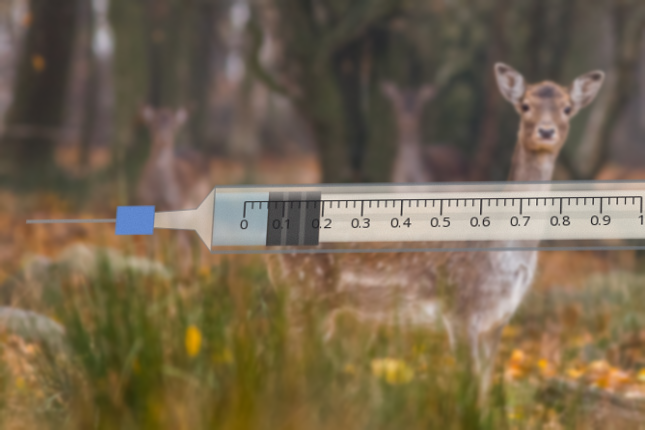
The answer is 0.06 mL
